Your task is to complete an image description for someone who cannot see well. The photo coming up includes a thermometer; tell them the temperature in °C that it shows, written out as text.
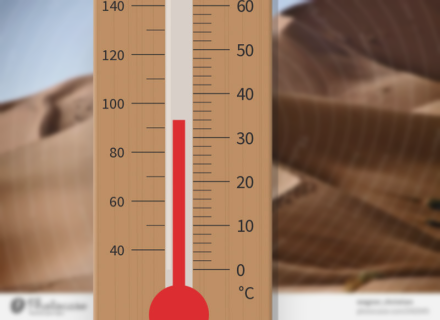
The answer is 34 °C
